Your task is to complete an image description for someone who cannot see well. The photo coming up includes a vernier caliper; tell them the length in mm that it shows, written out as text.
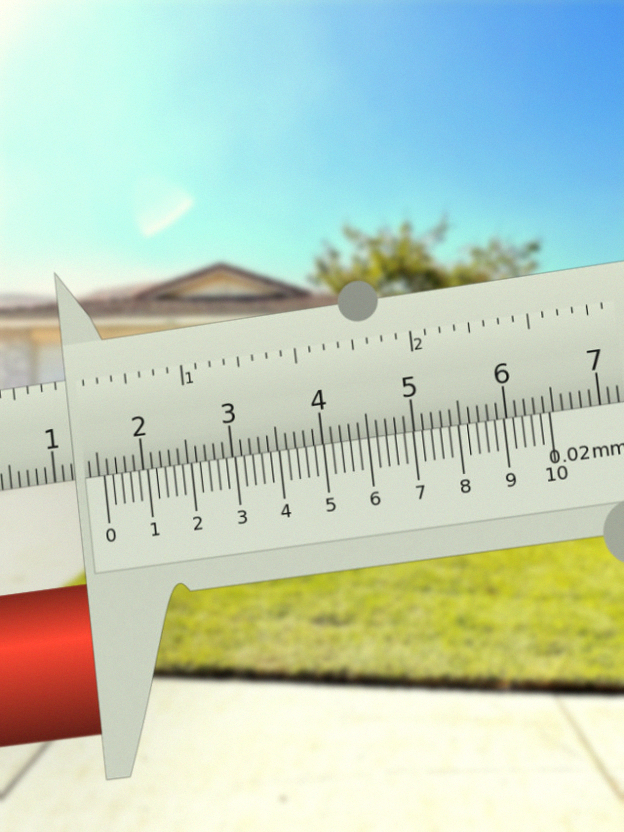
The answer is 15.6 mm
